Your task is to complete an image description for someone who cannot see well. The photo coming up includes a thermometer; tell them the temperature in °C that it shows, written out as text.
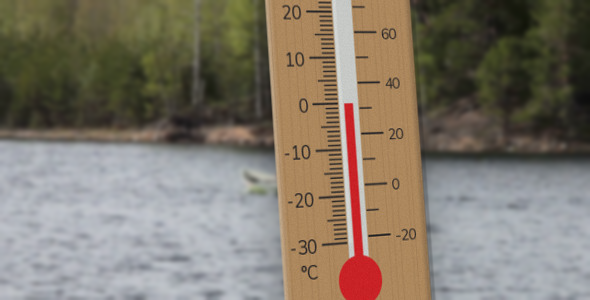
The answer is 0 °C
